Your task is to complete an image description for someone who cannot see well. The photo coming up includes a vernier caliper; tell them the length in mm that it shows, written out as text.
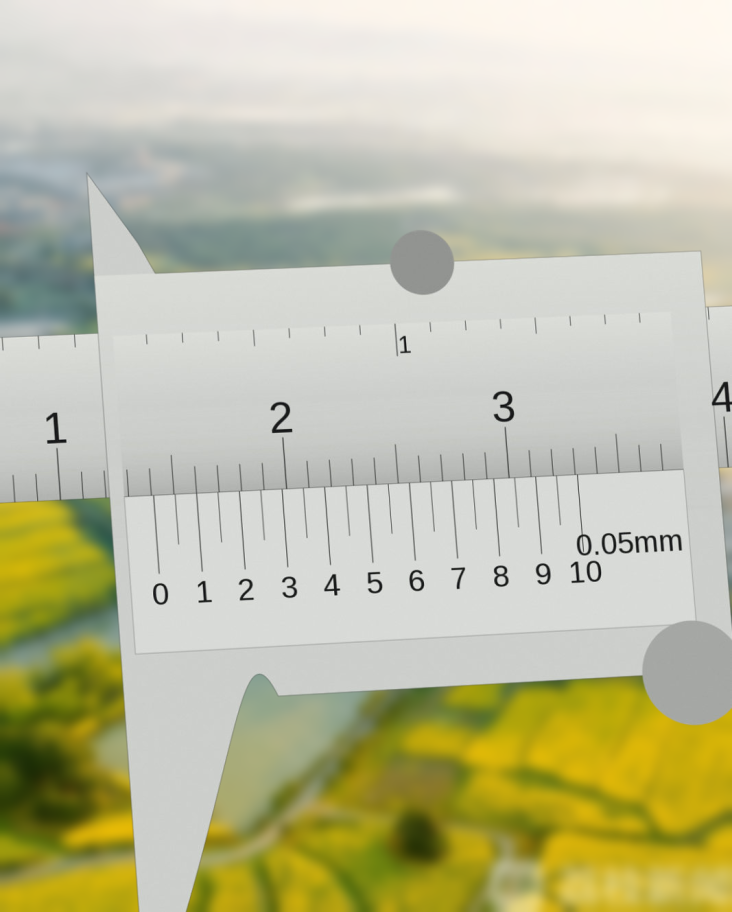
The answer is 14.10 mm
